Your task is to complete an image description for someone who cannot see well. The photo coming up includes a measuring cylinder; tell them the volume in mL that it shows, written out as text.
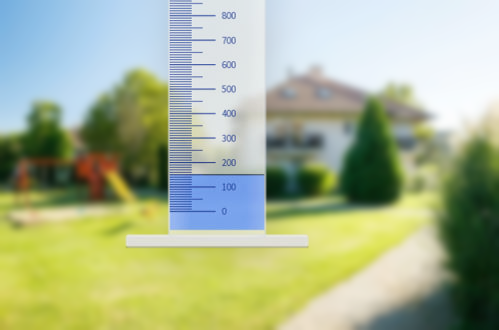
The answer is 150 mL
